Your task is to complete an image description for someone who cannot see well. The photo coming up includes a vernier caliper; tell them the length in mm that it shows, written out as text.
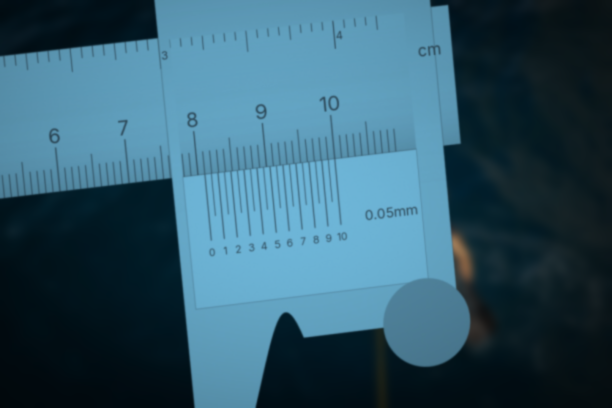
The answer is 81.0 mm
